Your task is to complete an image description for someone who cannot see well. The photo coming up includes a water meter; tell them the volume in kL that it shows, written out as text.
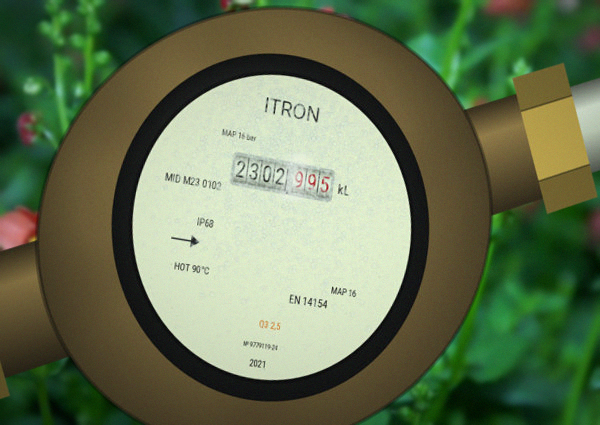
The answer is 2302.995 kL
